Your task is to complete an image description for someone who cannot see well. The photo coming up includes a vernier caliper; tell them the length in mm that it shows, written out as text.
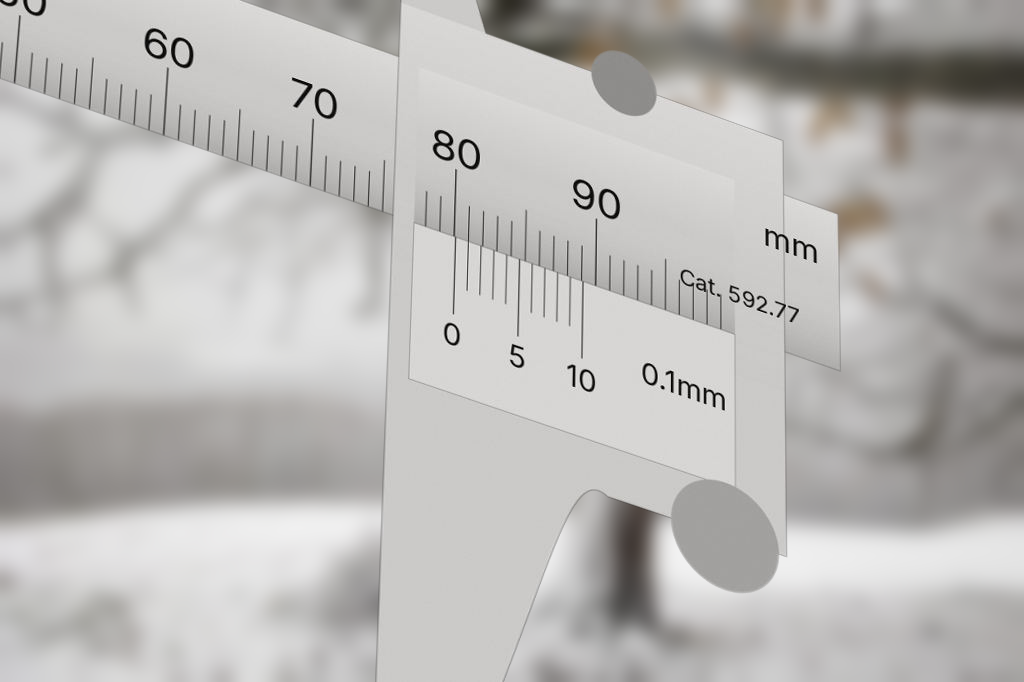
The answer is 80.1 mm
